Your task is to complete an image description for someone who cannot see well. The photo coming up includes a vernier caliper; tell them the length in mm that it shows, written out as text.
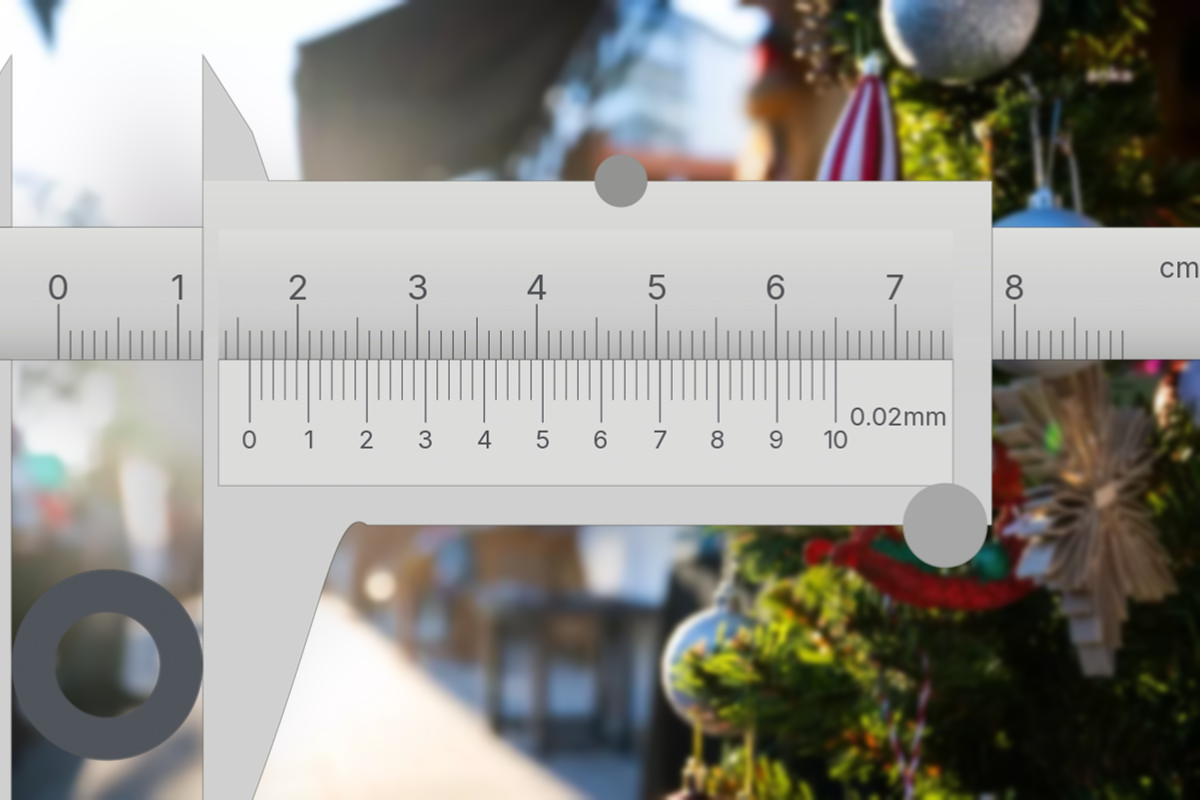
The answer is 16.0 mm
